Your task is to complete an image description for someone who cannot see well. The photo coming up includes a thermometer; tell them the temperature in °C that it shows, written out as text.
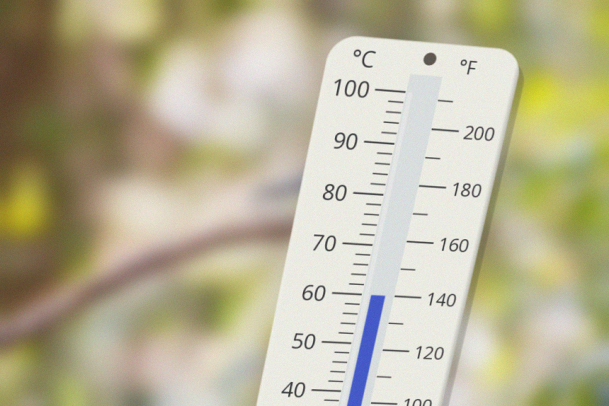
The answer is 60 °C
